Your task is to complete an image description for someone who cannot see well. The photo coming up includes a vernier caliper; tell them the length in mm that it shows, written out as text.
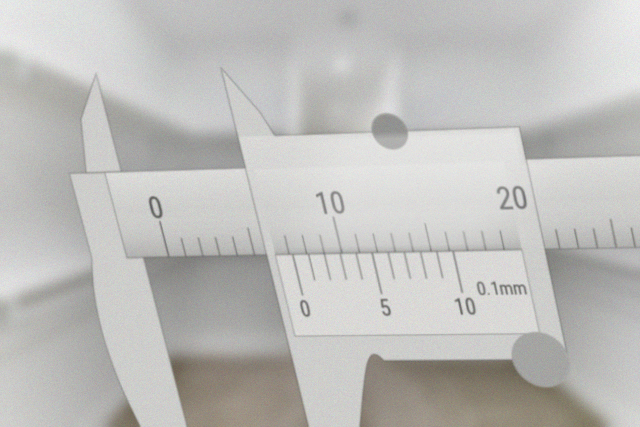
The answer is 7.2 mm
